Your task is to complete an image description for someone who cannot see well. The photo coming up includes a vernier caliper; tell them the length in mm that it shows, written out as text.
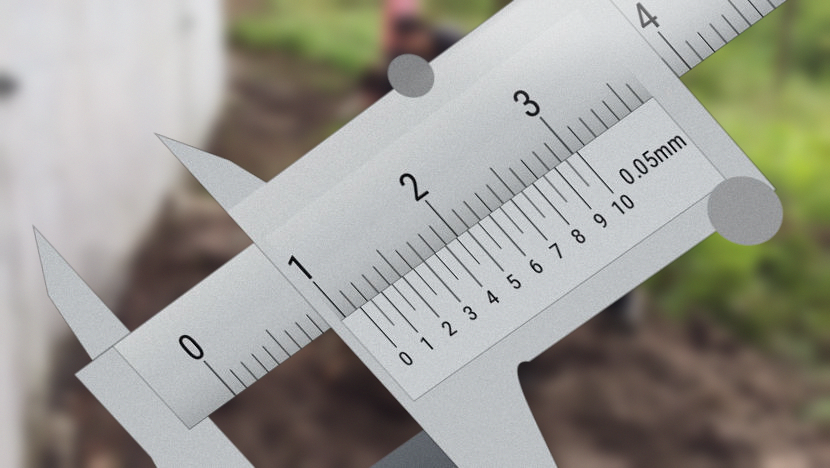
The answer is 11.3 mm
